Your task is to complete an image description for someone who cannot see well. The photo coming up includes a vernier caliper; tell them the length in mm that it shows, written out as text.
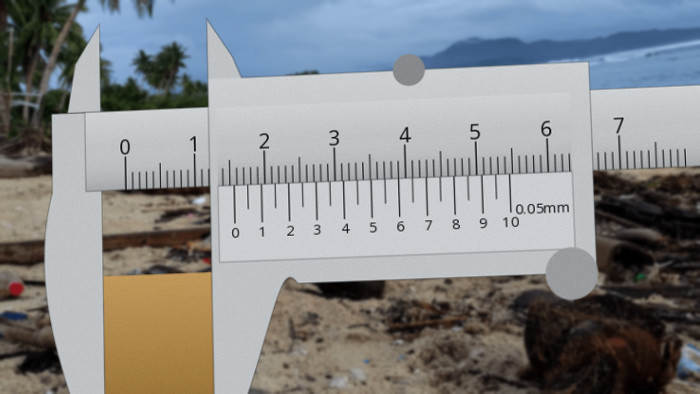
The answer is 15.6 mm
